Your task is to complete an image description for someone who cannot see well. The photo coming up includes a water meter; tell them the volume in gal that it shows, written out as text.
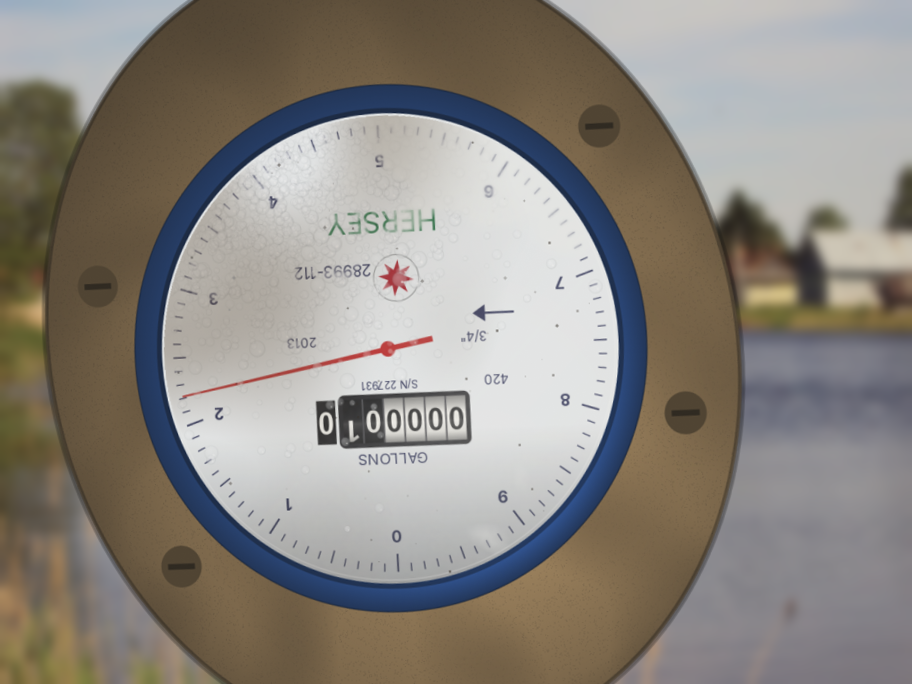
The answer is 12.2 gal
